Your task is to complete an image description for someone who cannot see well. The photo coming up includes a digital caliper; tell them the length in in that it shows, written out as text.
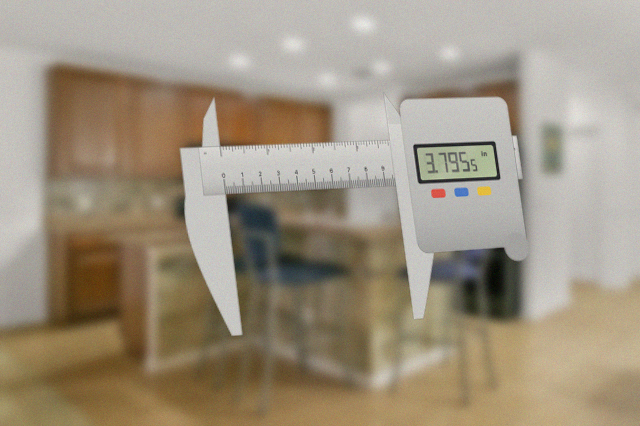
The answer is 3.7955 in
